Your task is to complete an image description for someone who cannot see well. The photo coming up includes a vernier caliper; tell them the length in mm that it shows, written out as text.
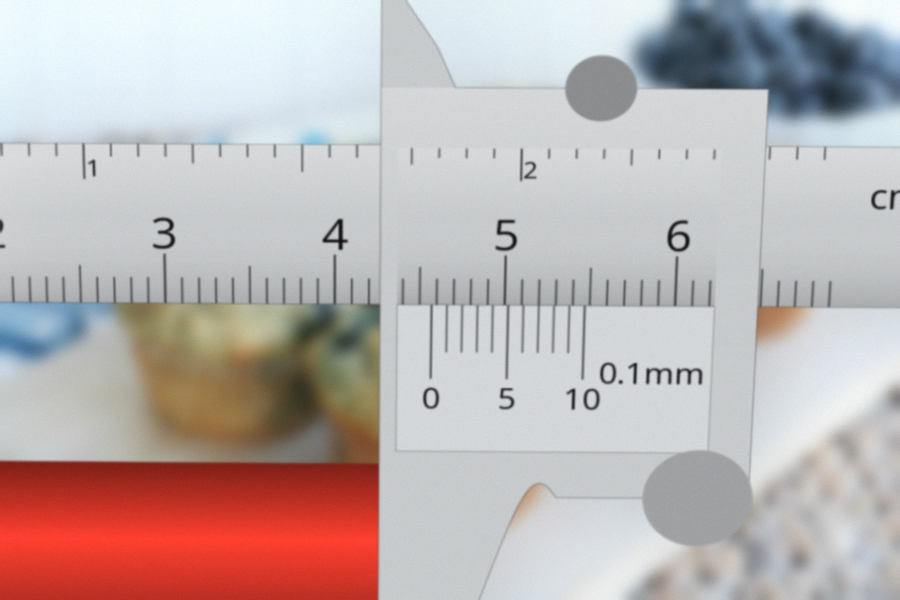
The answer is 45.7 mm
